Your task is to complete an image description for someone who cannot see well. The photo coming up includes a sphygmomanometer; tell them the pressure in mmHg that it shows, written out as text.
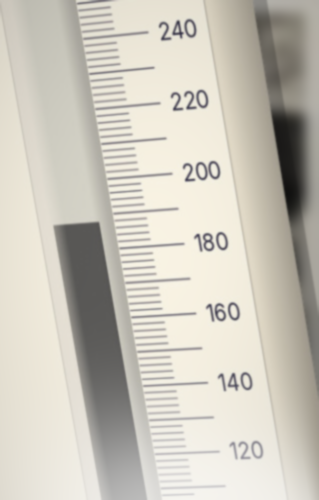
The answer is 188 mmHg
